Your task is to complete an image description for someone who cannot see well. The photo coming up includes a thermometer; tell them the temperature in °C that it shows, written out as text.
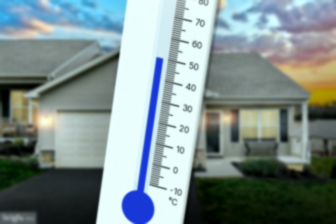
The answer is 50 °C
